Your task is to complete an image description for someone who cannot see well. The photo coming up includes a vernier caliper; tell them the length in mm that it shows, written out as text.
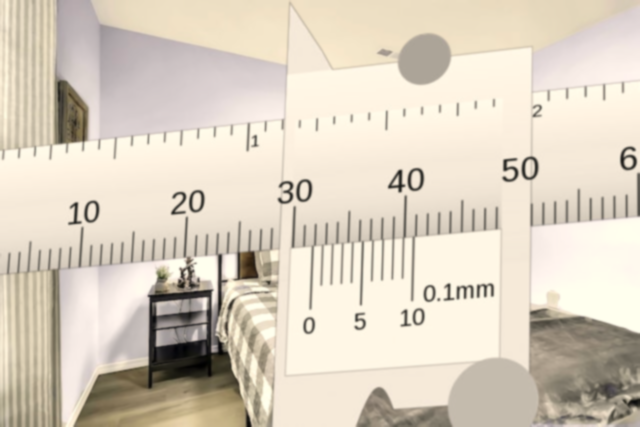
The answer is 31.8 mm
